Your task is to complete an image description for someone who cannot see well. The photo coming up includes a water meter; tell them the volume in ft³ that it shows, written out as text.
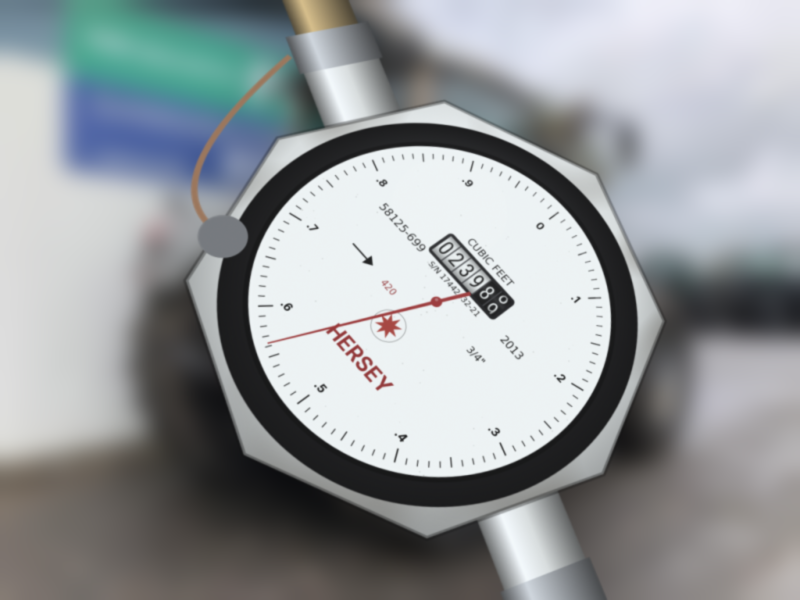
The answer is 23988.56 ft³
